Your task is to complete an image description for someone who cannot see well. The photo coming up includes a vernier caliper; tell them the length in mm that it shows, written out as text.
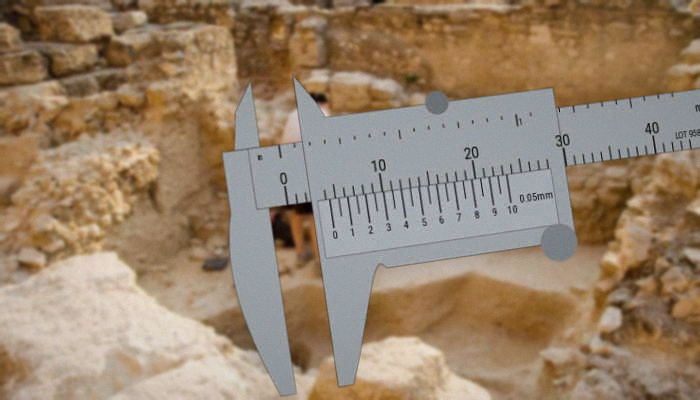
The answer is 4.4 mm
